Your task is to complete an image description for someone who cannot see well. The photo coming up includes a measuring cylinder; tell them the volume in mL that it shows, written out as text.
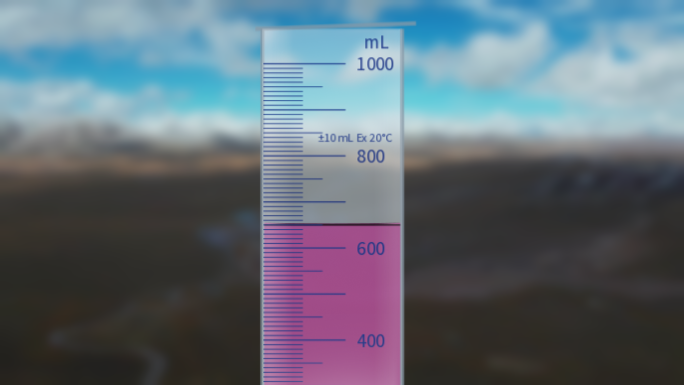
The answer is 650 mL
